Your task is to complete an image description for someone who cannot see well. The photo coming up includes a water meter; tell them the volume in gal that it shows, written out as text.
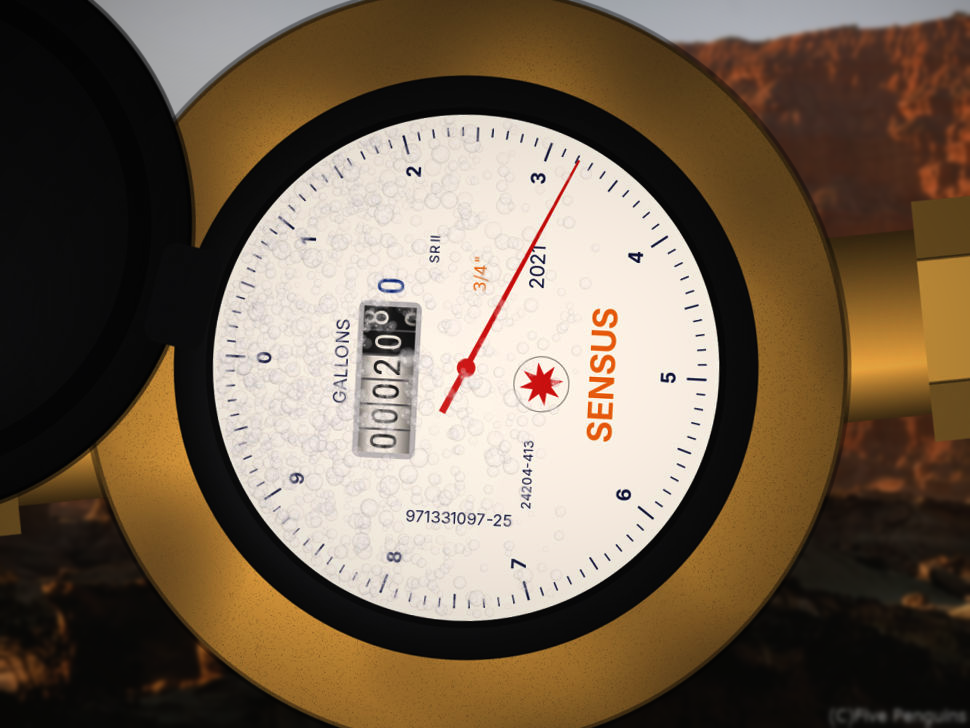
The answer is 2083.2 gal
